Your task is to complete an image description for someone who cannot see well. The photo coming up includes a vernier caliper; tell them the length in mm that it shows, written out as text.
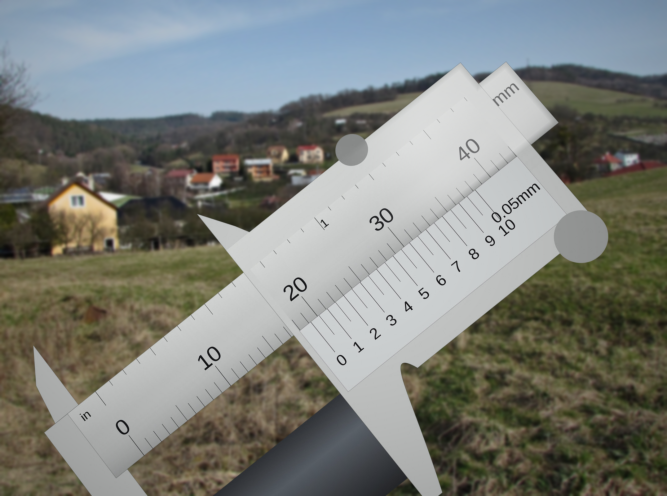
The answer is 19.2 mm
